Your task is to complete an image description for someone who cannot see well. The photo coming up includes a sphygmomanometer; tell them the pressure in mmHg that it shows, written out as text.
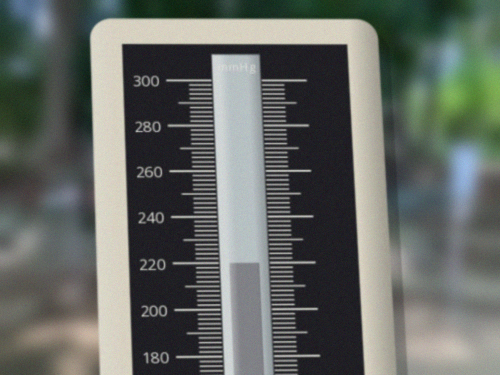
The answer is 220 mmHg
